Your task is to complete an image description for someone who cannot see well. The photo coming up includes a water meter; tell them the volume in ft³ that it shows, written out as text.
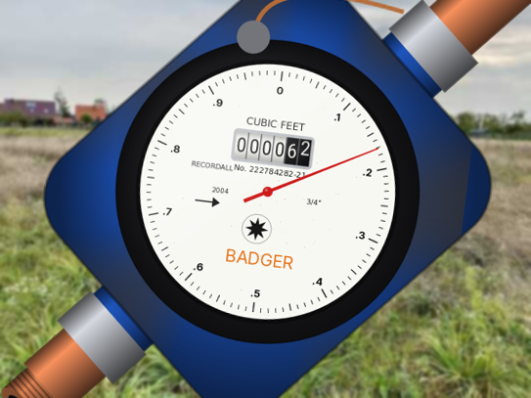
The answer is 62.17 ft³
